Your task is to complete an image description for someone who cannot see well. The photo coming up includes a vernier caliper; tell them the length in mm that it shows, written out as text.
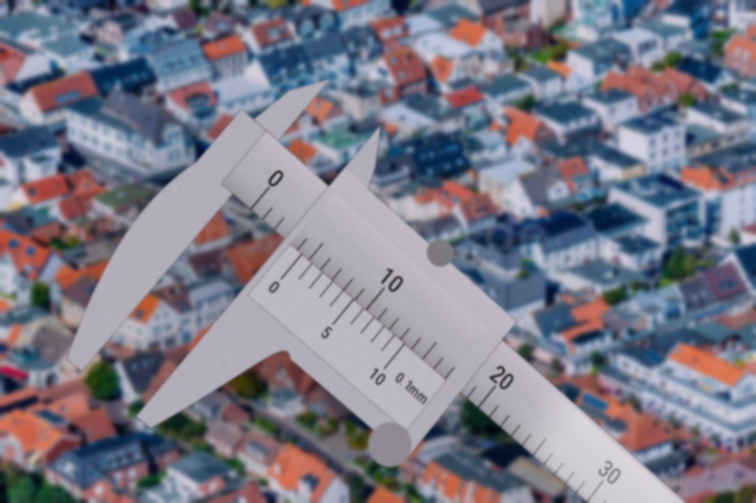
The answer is 4.4 mm
